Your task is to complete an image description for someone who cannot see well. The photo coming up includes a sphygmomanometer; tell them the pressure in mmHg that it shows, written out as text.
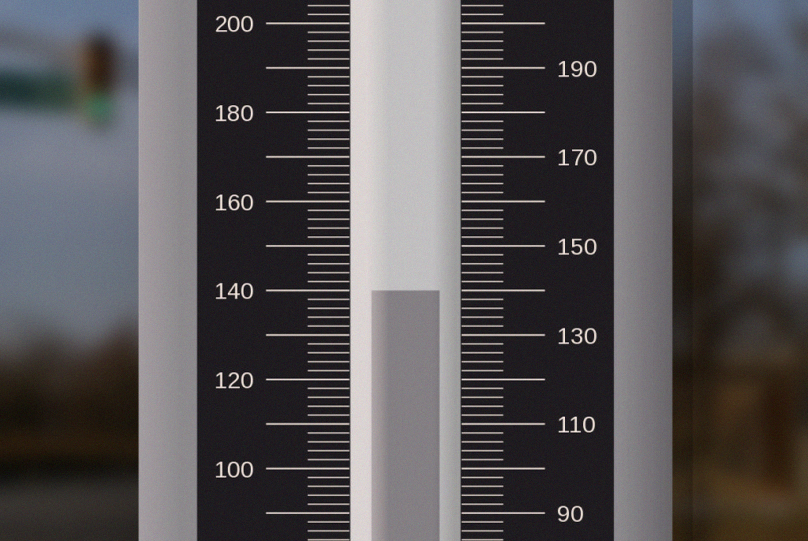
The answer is 140 mmHg
